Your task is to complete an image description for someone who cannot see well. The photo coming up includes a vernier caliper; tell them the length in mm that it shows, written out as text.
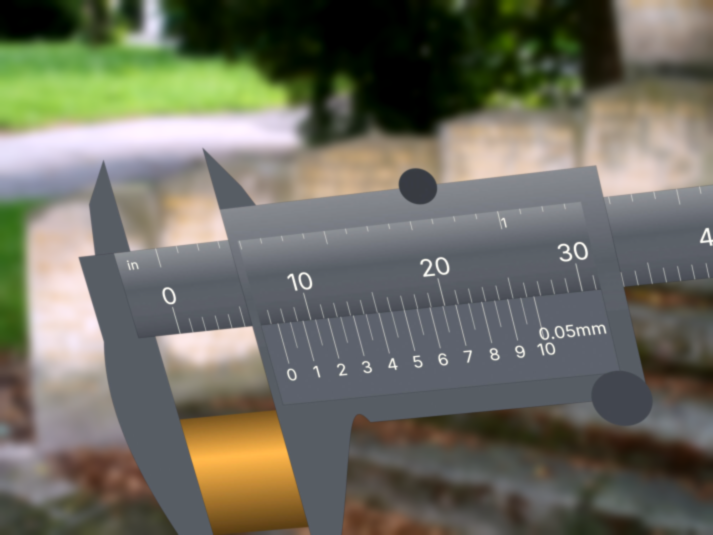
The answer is 7.5 mm
